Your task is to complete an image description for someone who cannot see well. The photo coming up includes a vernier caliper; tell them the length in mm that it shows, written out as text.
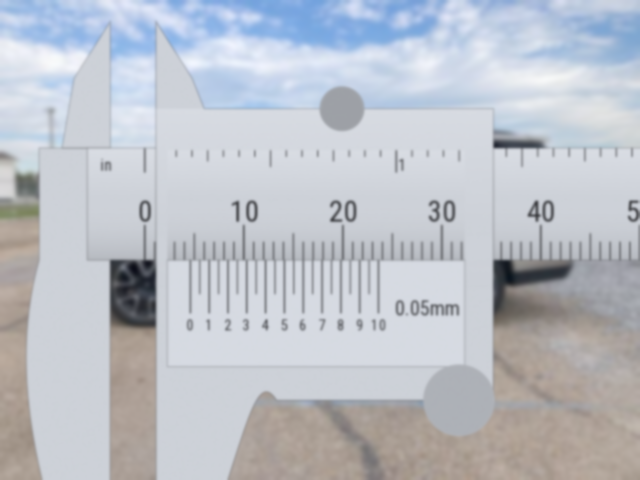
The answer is 4.6 mm
